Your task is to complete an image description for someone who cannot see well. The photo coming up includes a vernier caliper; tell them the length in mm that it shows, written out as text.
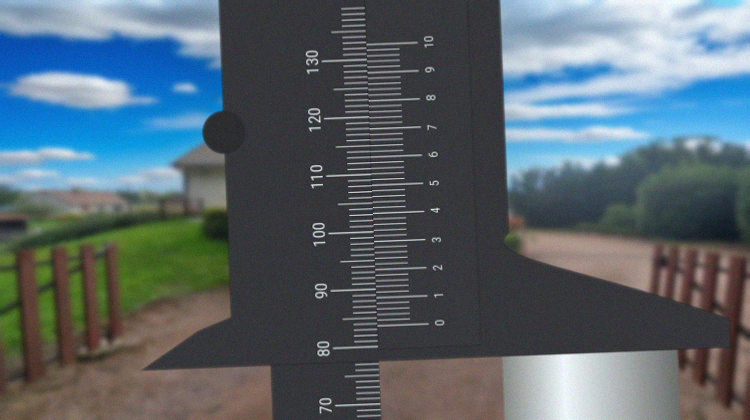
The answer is 83.6 mm
